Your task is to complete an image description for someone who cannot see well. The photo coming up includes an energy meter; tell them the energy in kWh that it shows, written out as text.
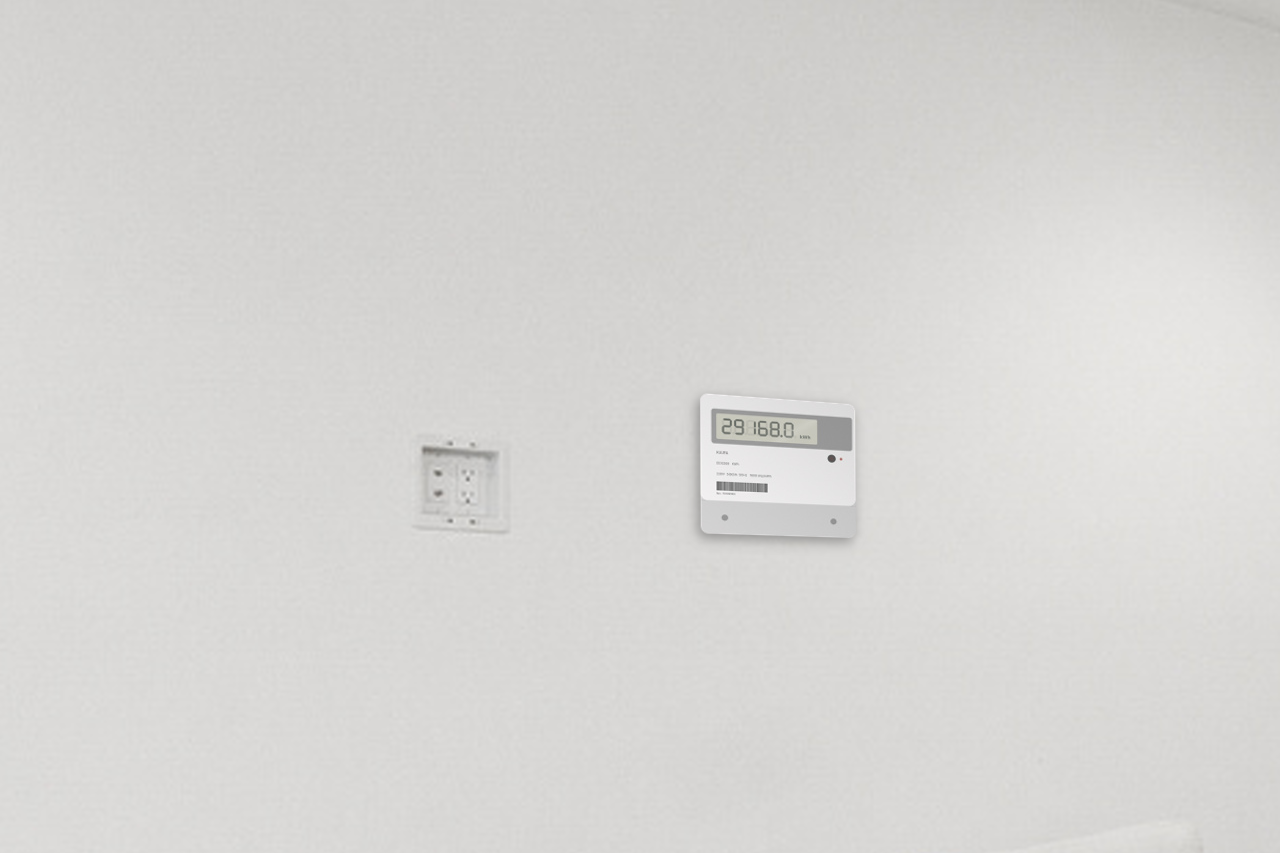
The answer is 29168.0 kWh
